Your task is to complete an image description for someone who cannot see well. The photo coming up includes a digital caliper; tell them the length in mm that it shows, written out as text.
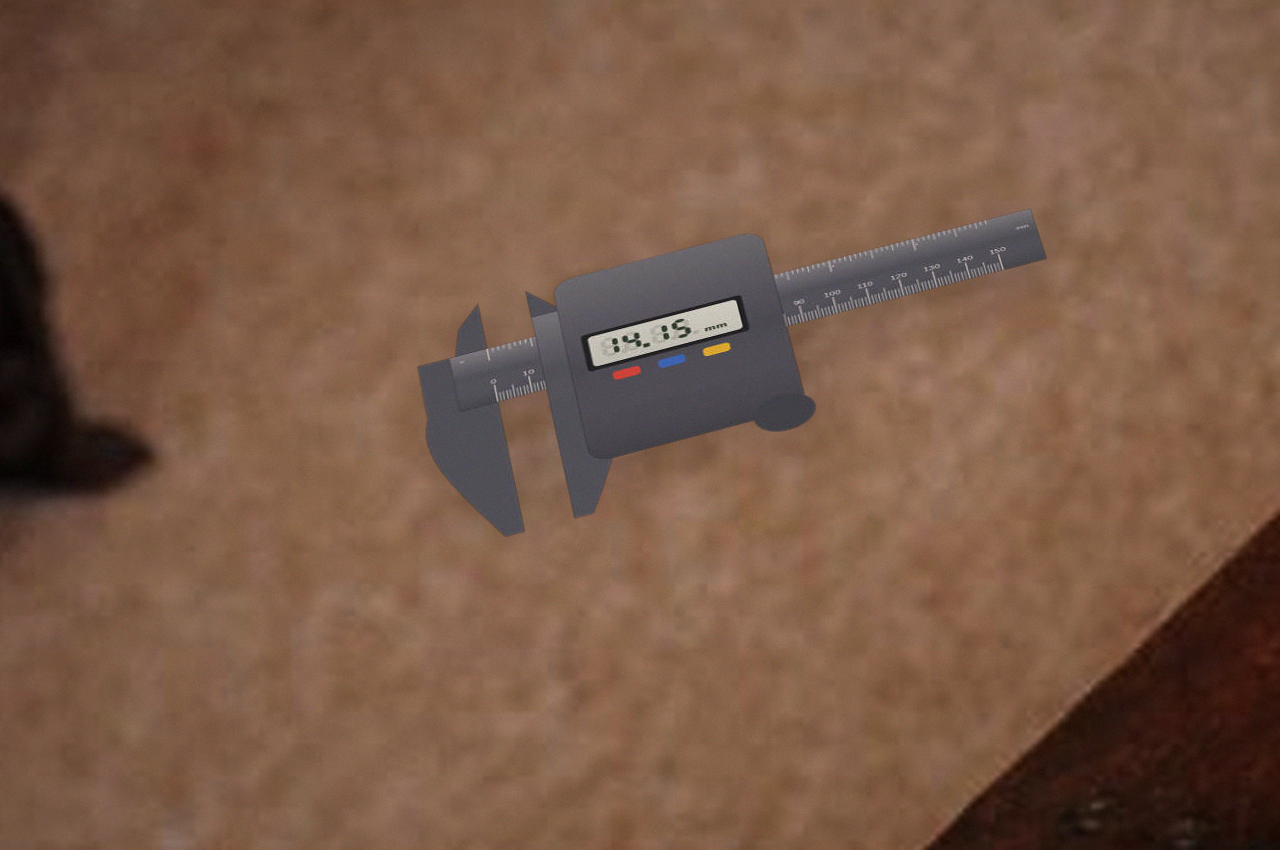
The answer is 14.15 mm
